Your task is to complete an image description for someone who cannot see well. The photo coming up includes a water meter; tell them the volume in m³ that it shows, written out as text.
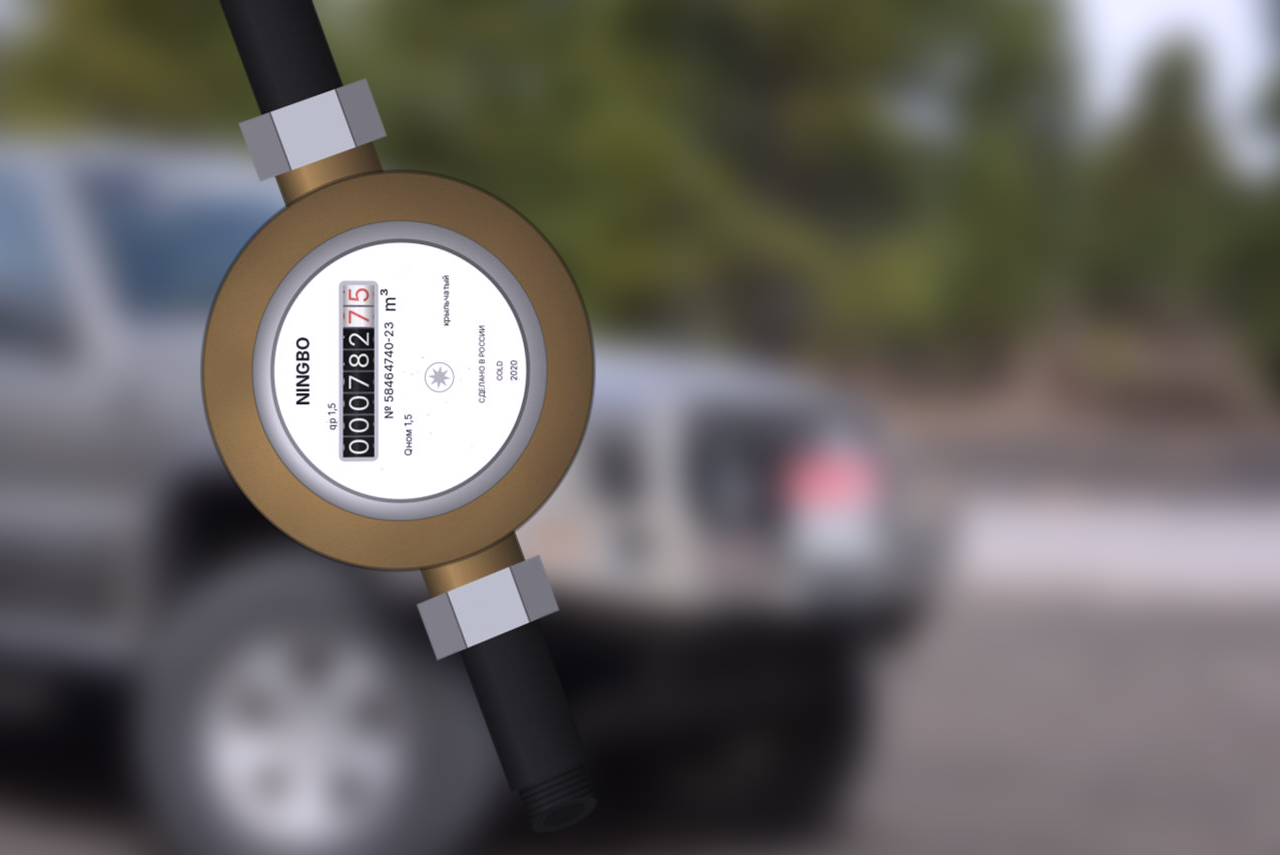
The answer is 782.75 m³
